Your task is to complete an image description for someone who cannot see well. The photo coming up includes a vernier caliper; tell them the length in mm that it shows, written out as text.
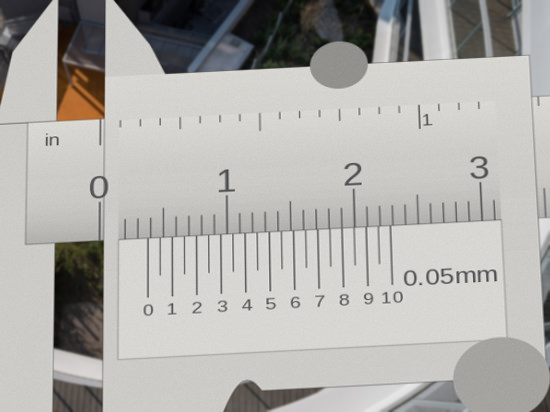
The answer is 3.8 mm
